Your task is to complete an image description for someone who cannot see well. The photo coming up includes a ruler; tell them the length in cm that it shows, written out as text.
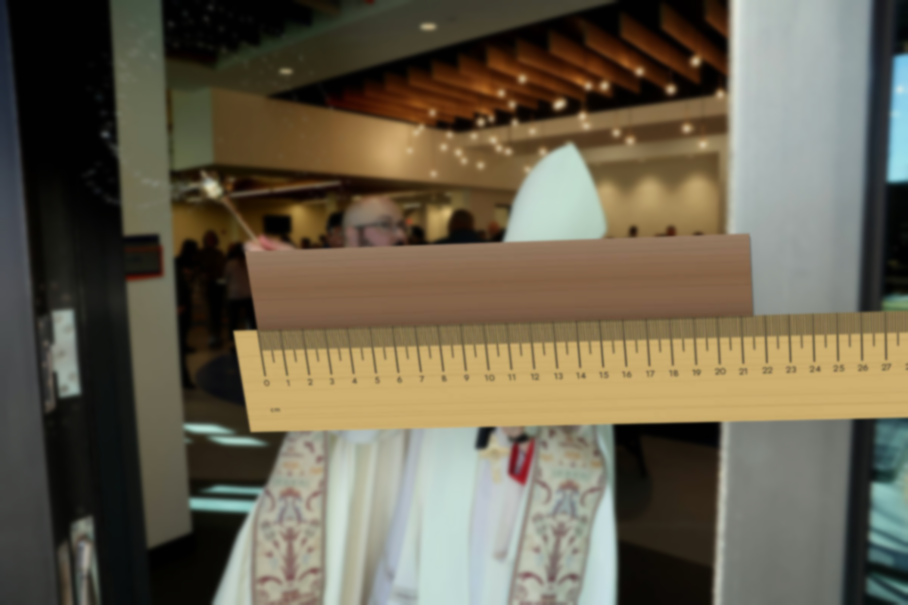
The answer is 21.5 cm
